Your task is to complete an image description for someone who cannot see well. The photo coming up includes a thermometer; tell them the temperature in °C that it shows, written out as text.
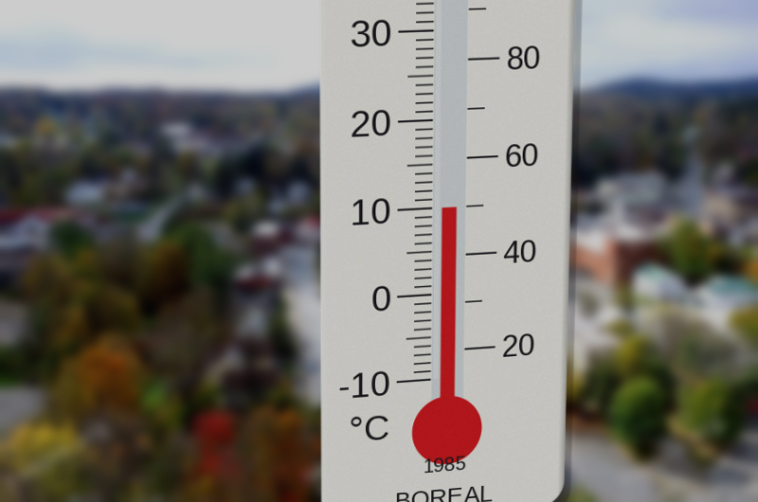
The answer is 10 °C
